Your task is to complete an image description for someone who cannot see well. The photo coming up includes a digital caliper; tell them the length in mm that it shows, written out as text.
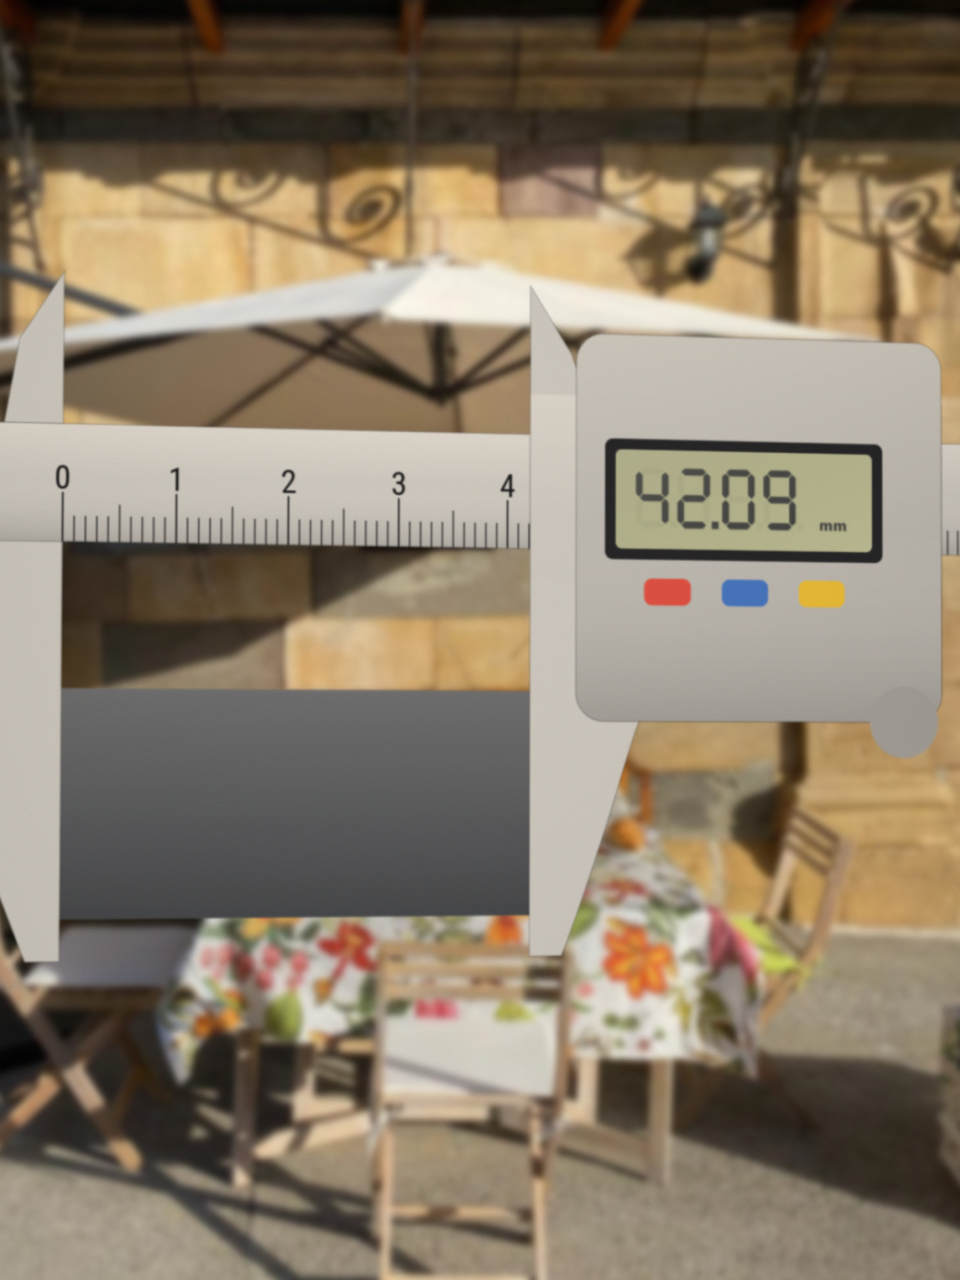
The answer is 42.09 mm
